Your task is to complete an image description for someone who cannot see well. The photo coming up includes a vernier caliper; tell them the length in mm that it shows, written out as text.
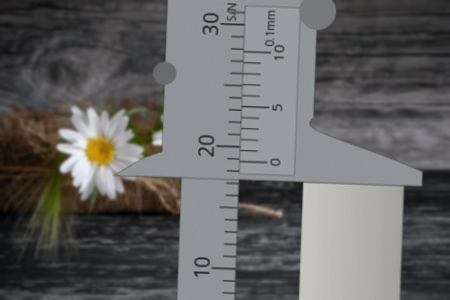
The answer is 18.8 mm
